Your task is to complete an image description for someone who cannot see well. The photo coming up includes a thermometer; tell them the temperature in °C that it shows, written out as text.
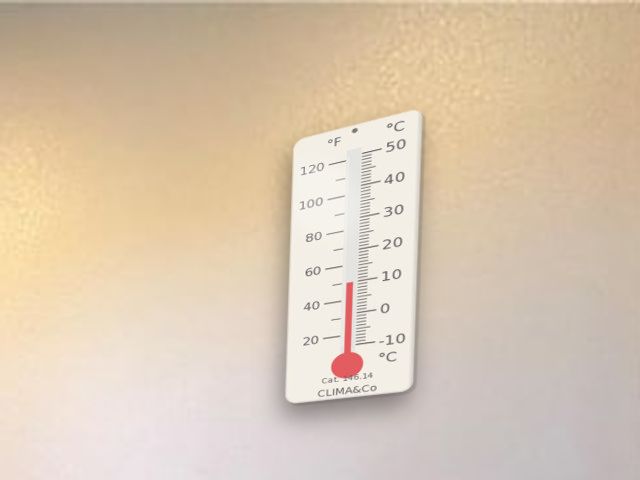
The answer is 10 °C
